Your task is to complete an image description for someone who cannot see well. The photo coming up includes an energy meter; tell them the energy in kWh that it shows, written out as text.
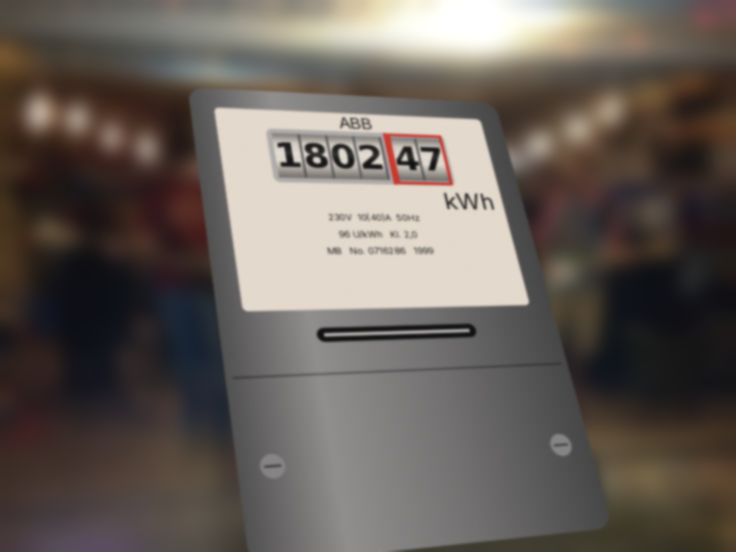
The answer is 1802.47 kWh
